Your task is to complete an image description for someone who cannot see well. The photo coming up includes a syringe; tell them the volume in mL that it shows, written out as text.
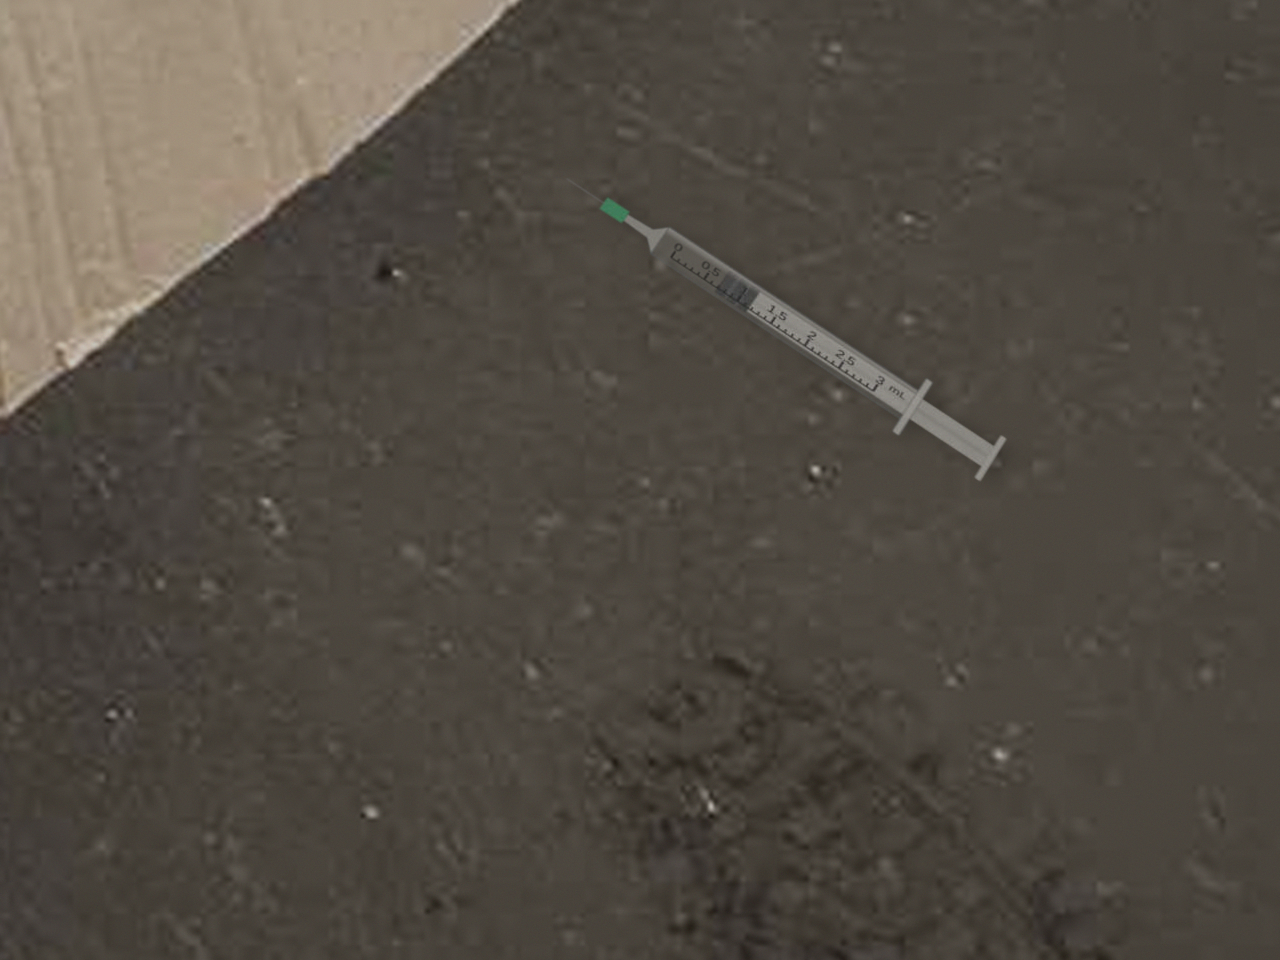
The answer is 0.7 mL
